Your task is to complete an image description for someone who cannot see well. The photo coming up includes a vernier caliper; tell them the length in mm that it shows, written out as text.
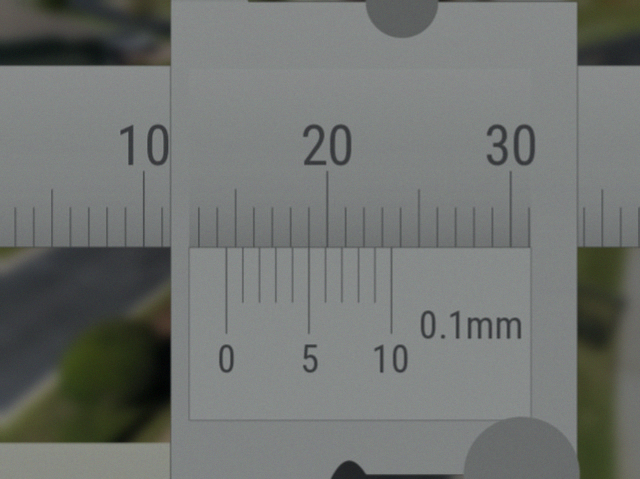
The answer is 14.5 mm
